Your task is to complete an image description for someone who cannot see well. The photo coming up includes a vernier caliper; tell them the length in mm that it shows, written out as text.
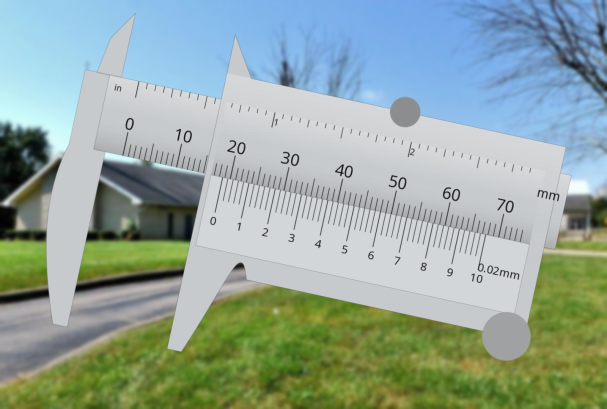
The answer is 18.6 mm
